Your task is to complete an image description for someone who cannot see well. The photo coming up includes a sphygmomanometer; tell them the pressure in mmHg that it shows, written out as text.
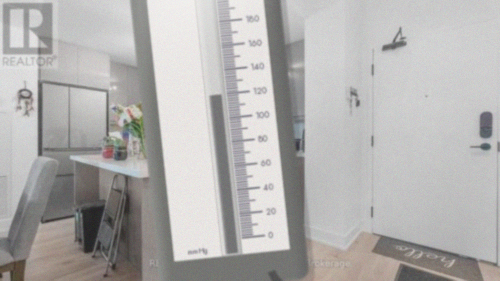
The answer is 120 mmHg
